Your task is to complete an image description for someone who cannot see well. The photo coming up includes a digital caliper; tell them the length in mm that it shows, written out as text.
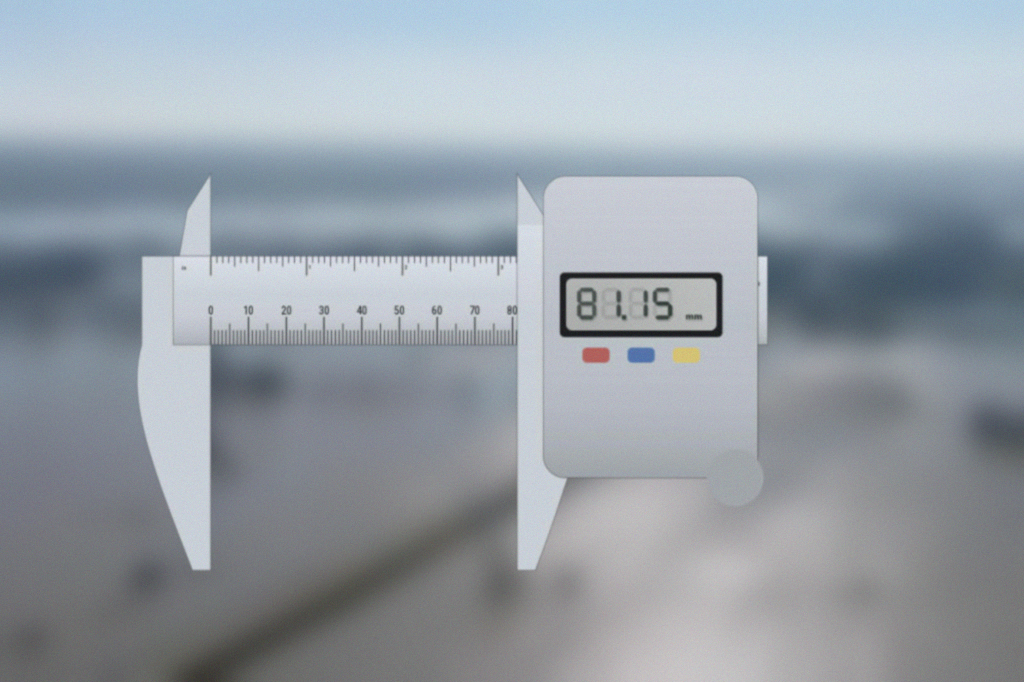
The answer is 81.15 mm
